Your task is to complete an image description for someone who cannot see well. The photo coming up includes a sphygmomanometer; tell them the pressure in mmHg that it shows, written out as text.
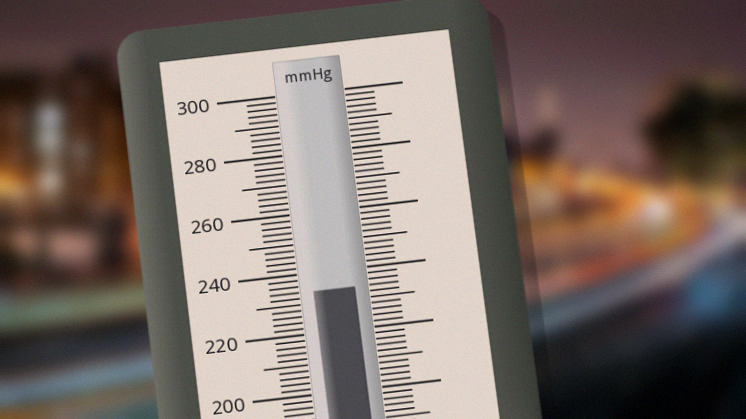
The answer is 234 mmHg
